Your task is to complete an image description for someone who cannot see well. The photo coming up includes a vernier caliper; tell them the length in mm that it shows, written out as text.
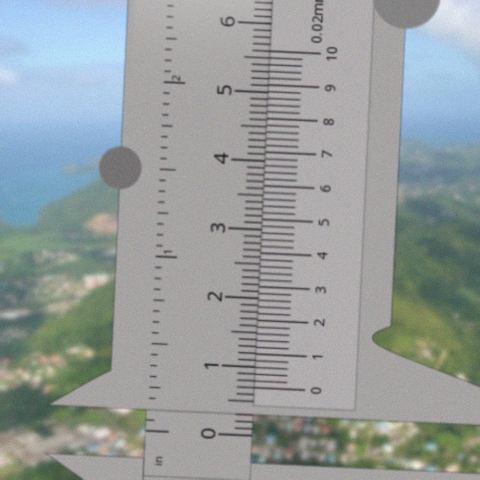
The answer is 7.0 mm
